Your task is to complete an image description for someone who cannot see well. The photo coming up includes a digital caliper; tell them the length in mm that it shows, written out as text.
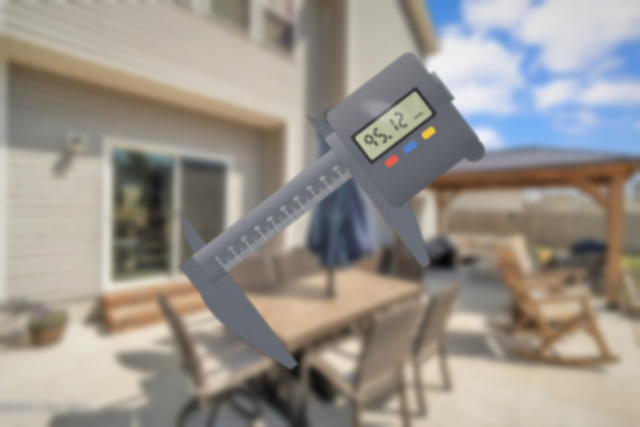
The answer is 95.12 mm
